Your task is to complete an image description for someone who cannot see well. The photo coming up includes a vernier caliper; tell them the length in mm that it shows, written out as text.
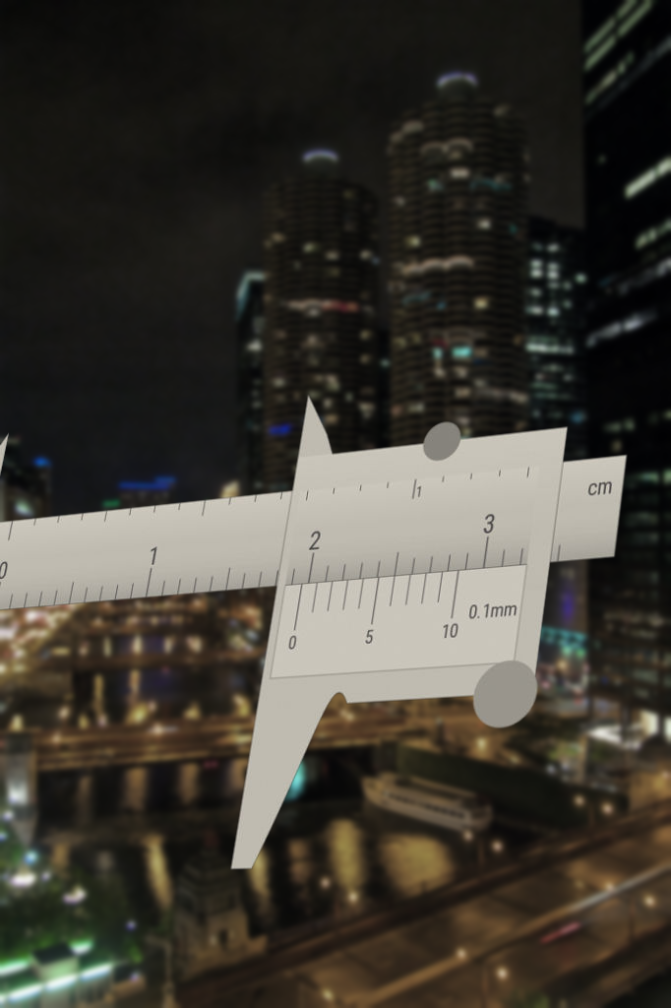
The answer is 19.6 mm
